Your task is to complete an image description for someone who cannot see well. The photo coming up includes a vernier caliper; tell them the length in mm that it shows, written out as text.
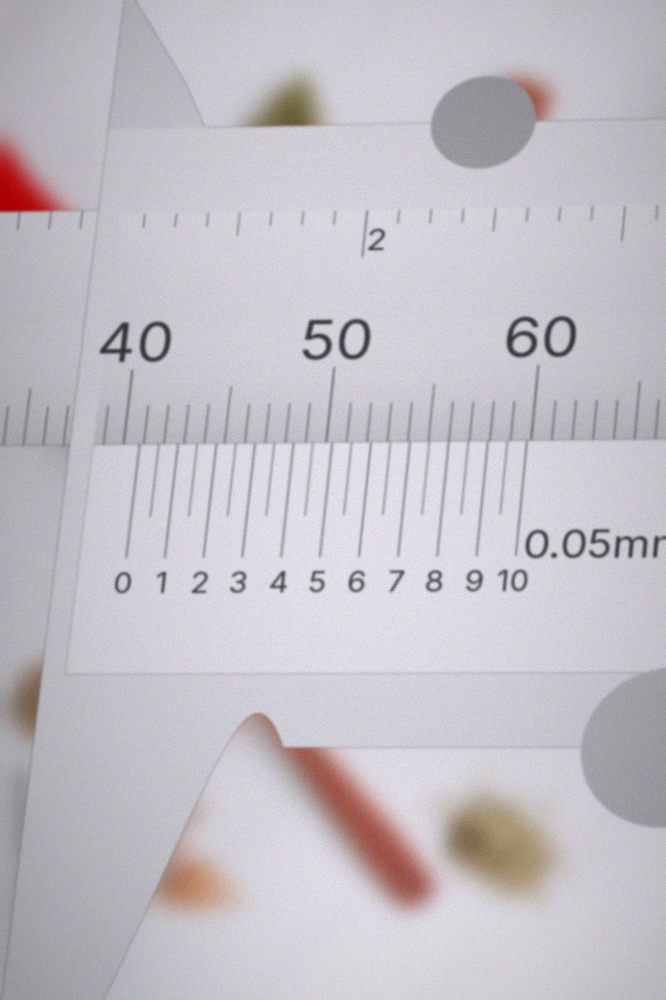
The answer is 40.8 mm
